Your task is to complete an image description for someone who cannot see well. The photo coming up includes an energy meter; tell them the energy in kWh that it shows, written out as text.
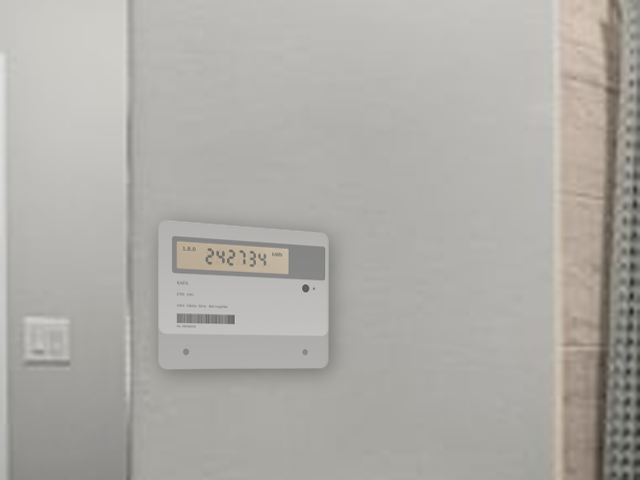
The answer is 242734 kWh
